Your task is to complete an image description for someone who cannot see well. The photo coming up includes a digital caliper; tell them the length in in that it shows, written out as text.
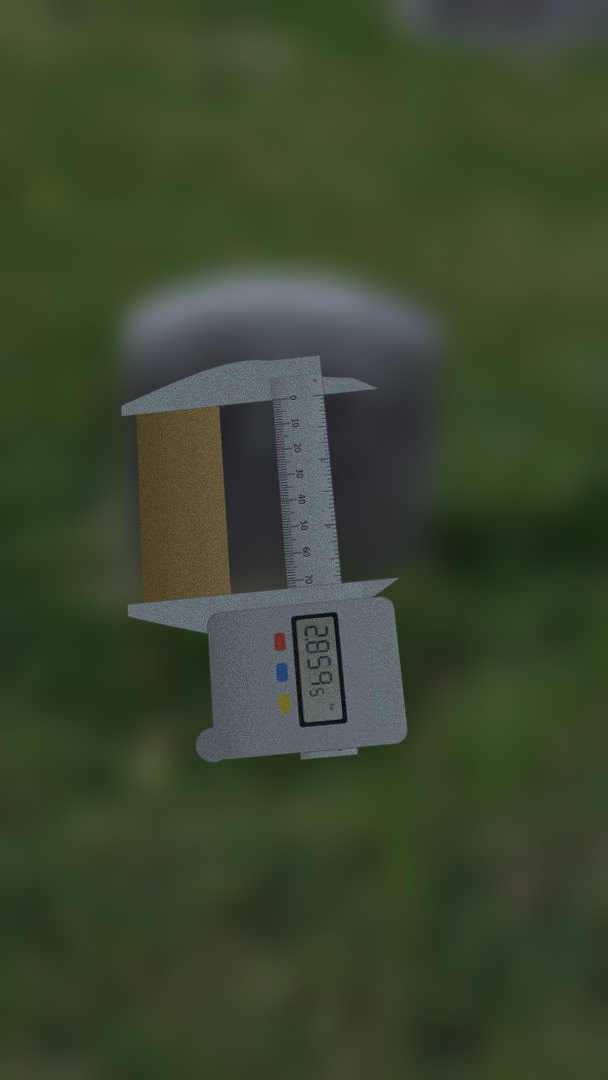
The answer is 2.8595 in
